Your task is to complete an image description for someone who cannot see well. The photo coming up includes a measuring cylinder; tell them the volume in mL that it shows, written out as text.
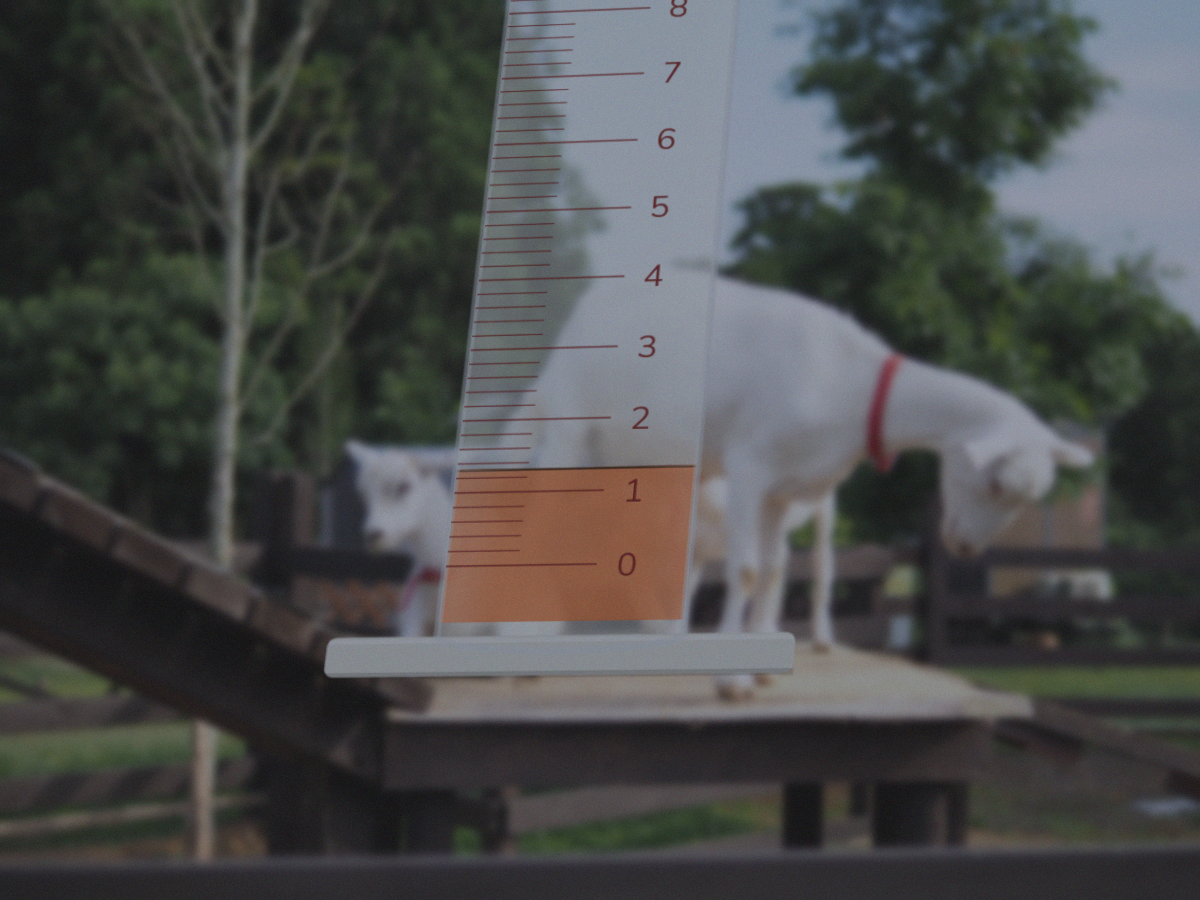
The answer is 1.3 mL
